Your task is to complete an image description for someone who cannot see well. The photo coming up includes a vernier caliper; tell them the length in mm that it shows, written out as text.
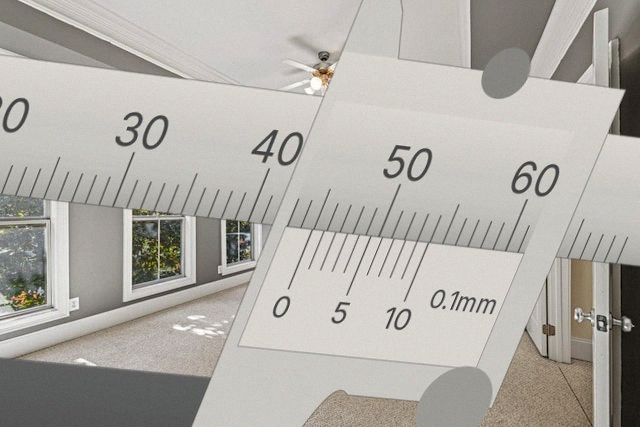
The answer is 44.9 mm
